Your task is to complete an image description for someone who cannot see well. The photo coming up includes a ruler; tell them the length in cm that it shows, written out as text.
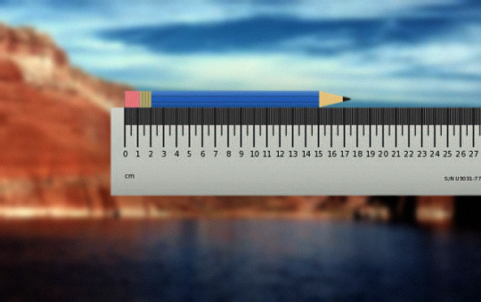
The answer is 17.5 cm
